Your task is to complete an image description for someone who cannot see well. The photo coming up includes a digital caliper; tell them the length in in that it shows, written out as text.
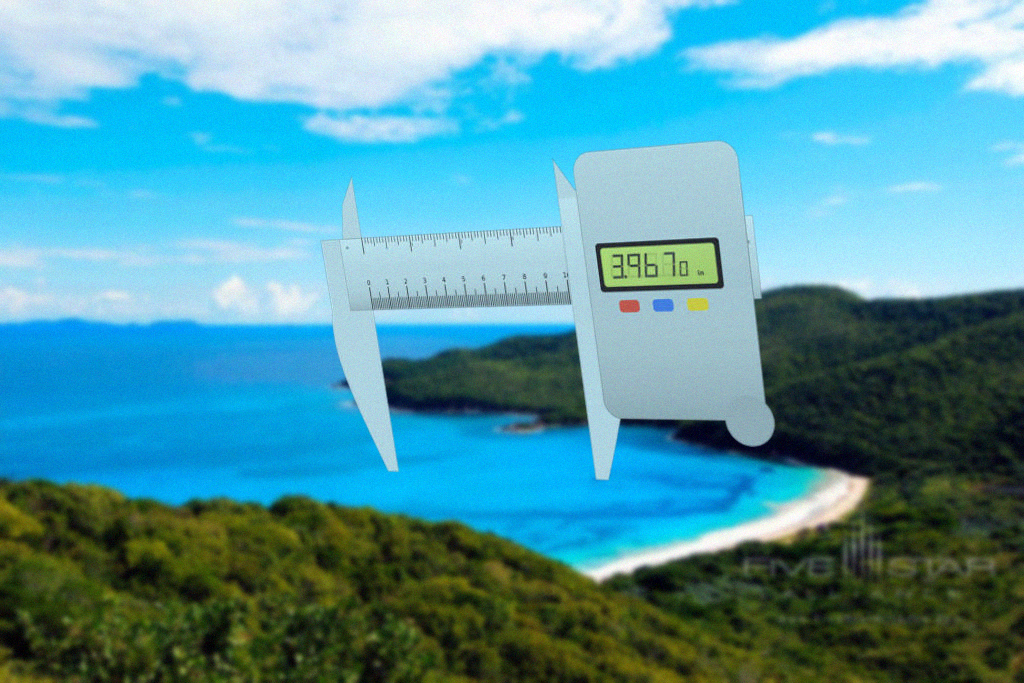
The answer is 3.9670 in
